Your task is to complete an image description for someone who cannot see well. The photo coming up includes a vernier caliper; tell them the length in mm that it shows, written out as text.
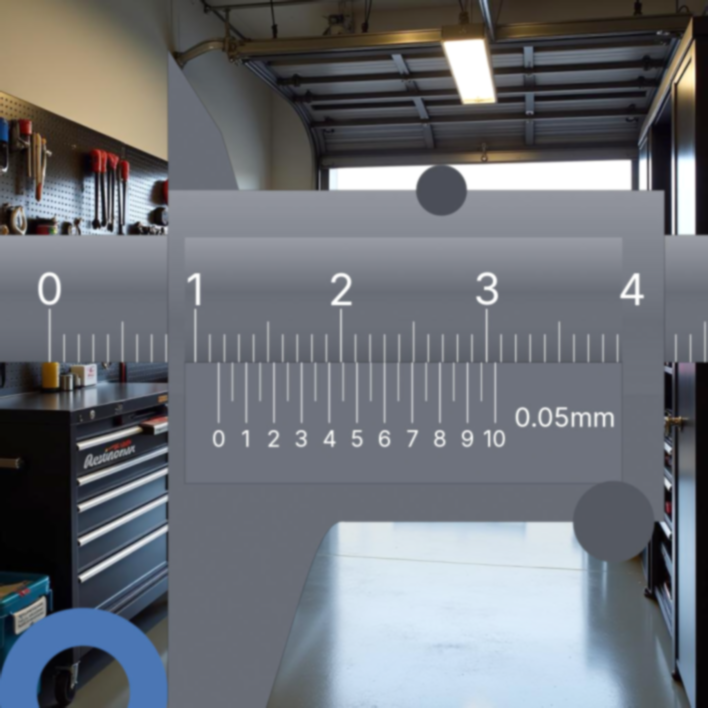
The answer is 11.6 mm
